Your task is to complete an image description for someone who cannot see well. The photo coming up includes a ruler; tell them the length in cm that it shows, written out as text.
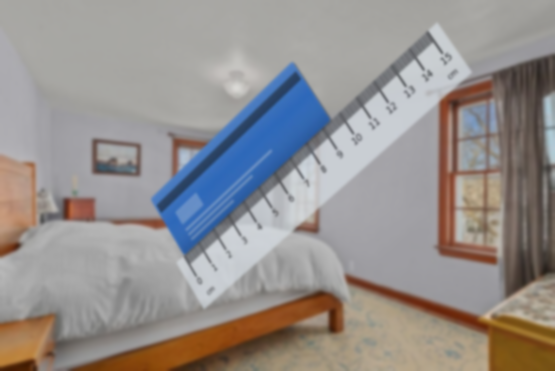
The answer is 9.5 cm
